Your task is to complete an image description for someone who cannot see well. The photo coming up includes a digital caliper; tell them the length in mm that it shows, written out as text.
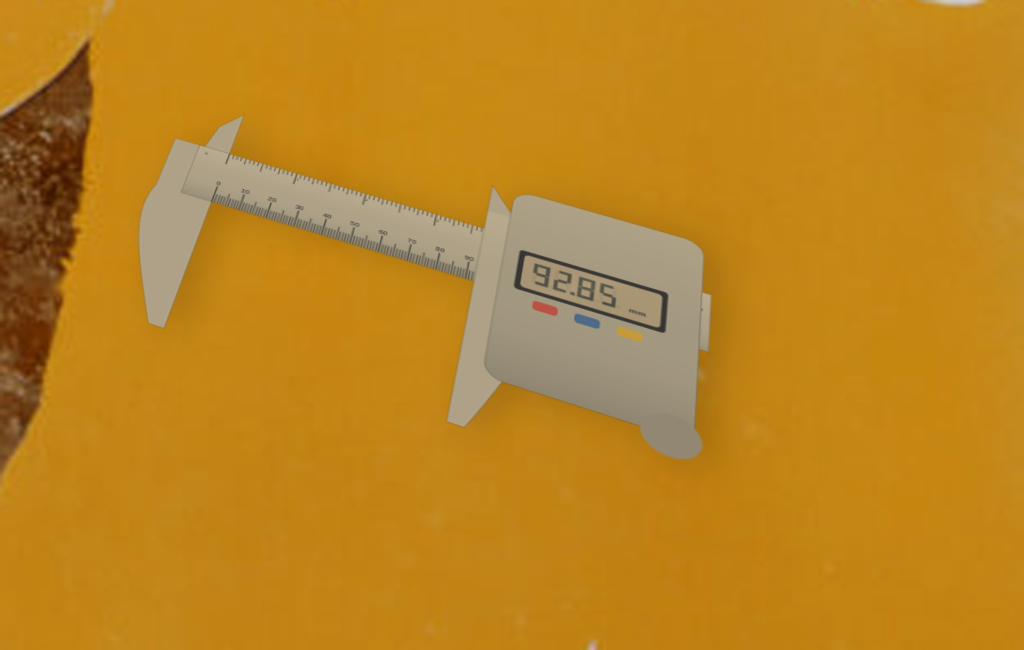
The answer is 92.85 mm
